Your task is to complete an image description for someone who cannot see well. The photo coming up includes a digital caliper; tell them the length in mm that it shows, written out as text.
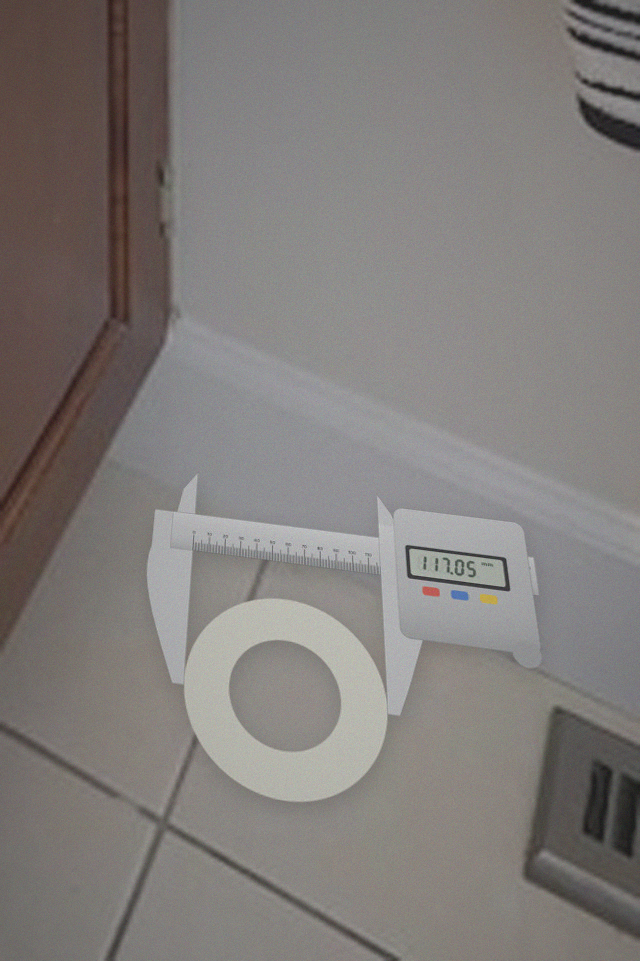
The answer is 117.05 mm
